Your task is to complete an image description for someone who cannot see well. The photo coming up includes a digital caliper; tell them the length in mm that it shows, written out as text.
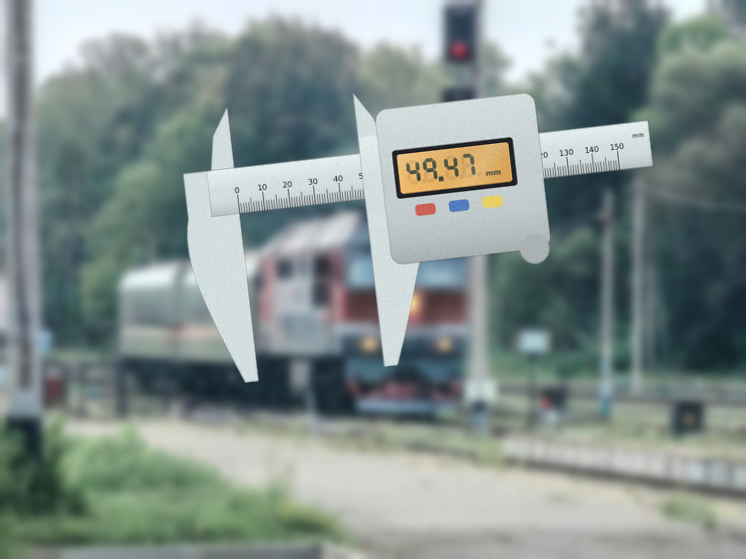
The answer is 49.47 mm
